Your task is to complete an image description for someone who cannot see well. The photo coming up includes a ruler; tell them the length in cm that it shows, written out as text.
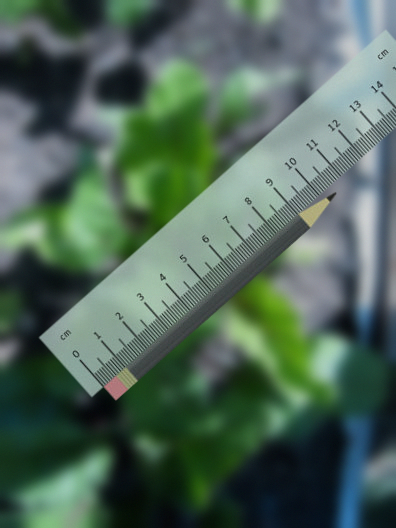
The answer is 10.5 cm
